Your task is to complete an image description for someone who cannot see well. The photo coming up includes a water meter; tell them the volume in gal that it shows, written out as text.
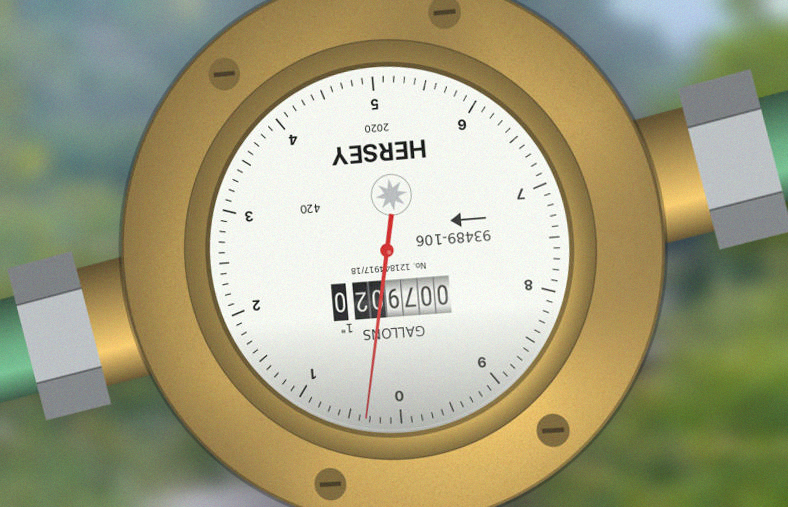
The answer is 79020.3 gal
